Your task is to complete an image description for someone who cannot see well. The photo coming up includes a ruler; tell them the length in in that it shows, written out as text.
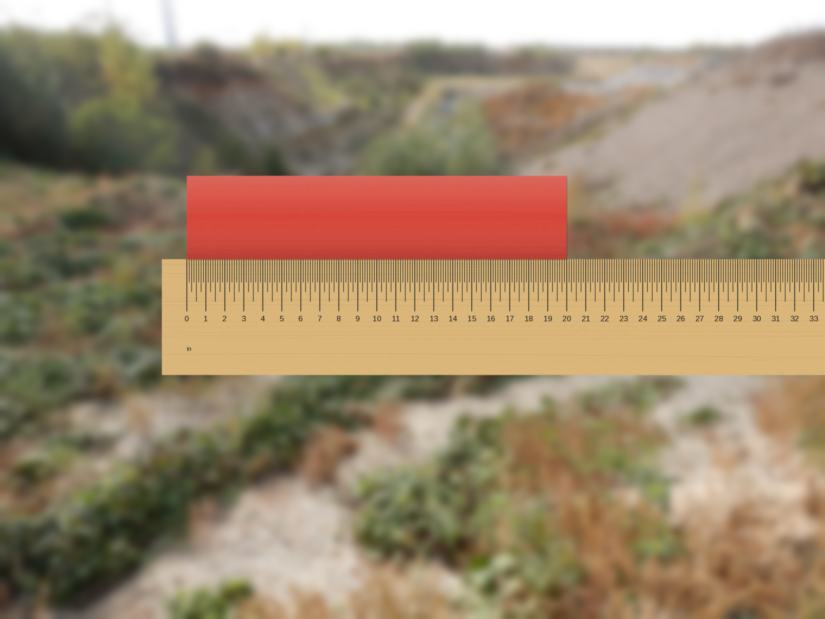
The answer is 20 in
